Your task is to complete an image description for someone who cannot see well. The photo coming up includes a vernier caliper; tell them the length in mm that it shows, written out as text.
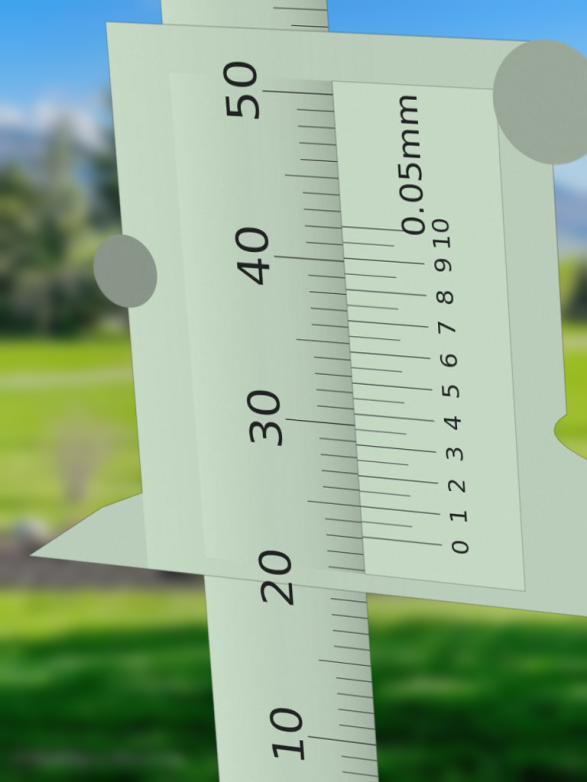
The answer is 23.1 mm
